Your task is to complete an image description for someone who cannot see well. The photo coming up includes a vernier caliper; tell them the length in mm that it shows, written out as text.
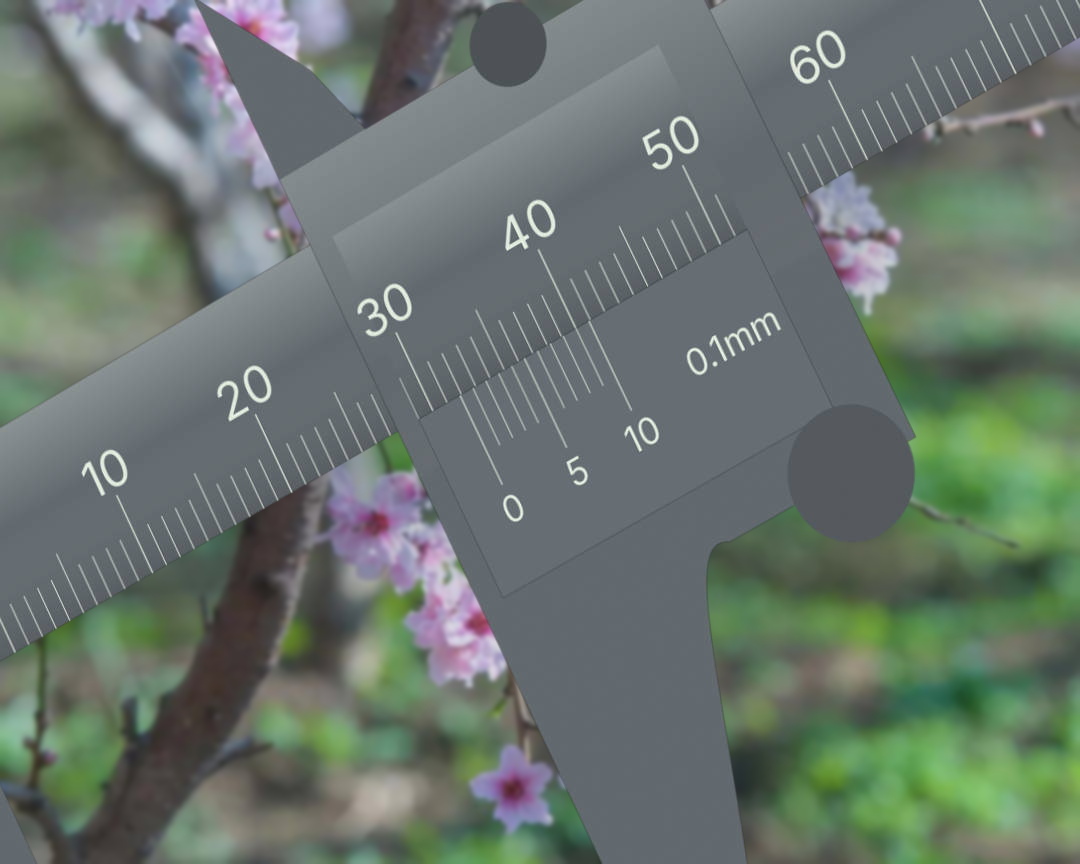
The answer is 31.9 mm
